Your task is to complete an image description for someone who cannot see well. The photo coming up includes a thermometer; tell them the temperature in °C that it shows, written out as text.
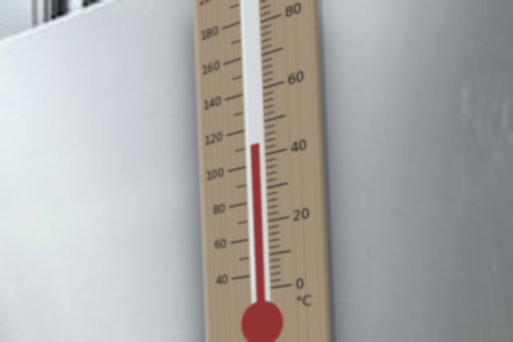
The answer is 44 °C
